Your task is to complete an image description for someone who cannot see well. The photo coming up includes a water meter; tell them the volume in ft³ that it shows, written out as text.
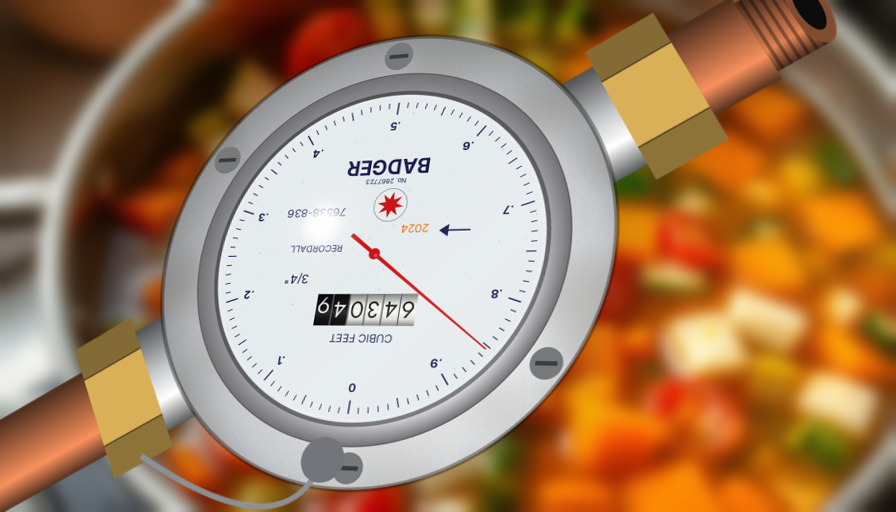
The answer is 643048.85 ft³
